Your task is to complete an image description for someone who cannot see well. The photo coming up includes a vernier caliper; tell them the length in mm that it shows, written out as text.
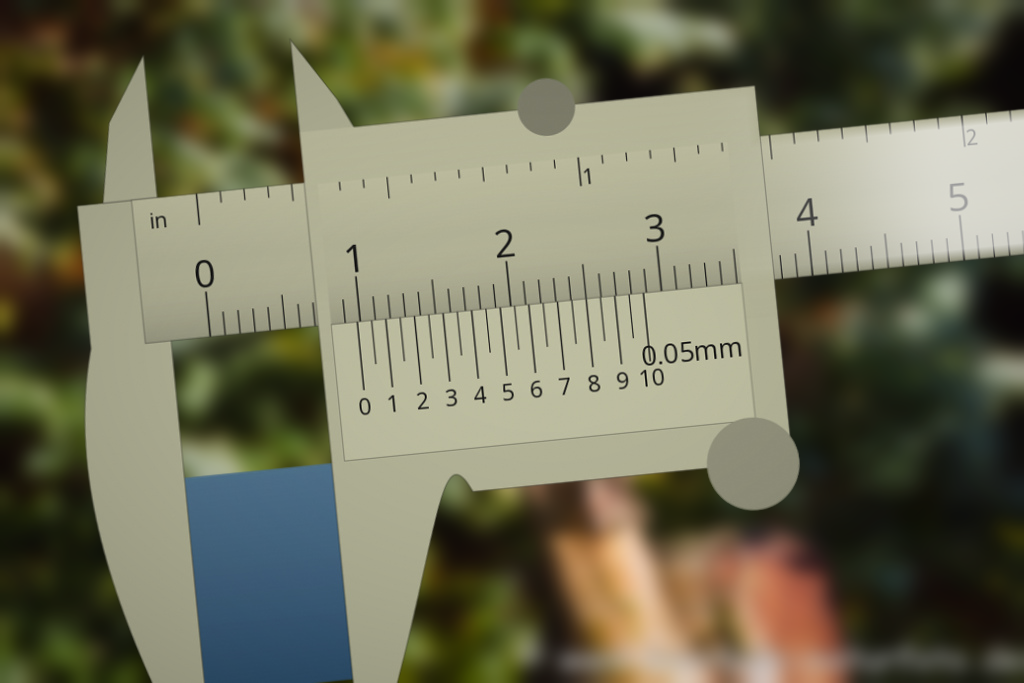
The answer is 9.8 mm
